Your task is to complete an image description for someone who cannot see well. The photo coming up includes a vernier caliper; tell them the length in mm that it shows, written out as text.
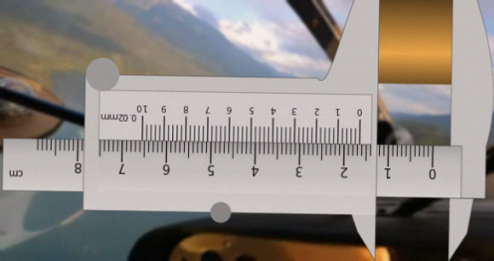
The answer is 16.5 mm
